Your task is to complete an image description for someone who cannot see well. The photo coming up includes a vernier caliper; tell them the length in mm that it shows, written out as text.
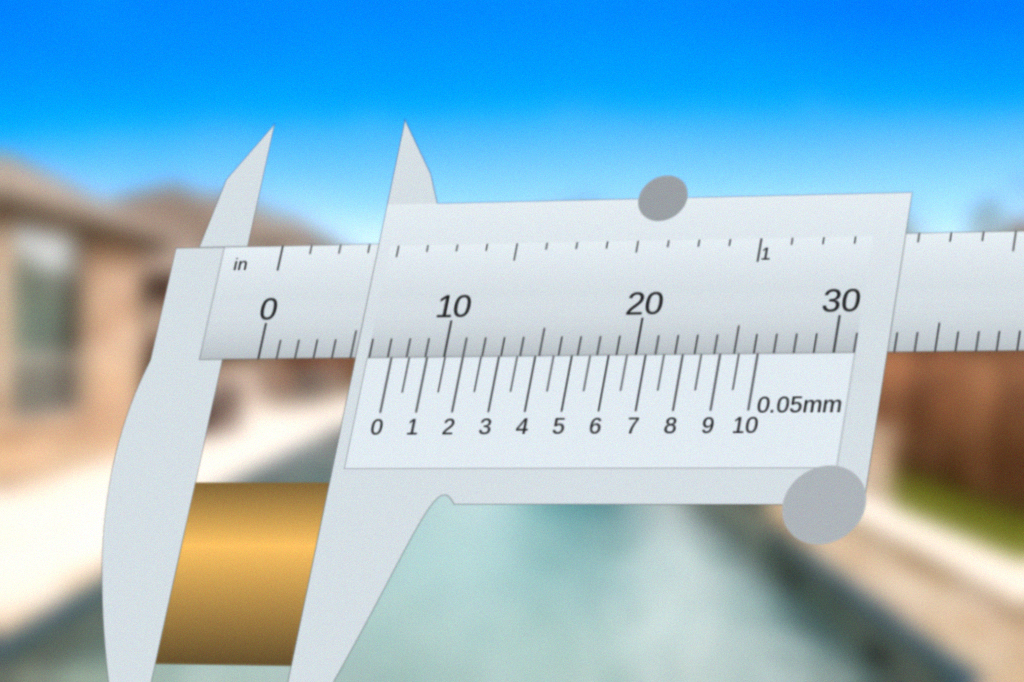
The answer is 7.2 mm
